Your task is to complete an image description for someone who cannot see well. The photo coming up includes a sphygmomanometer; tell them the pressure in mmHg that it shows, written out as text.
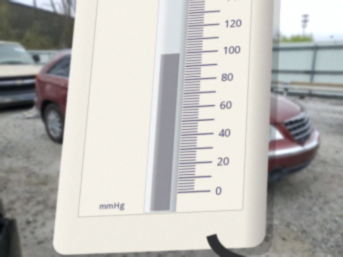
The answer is 100 mmHg
